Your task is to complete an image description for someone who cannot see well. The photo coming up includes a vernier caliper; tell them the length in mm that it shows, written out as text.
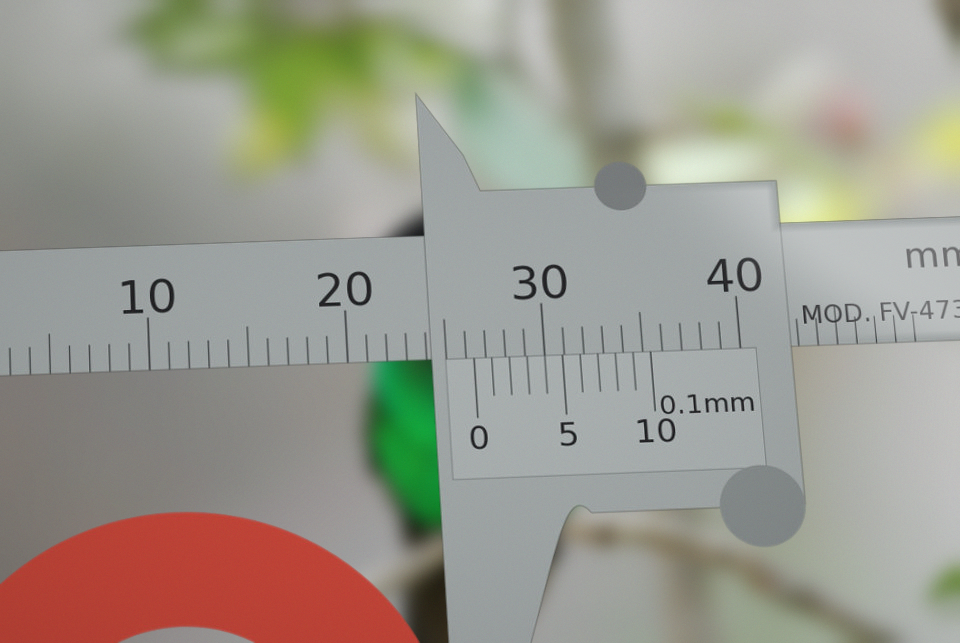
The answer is 26.4 mm
